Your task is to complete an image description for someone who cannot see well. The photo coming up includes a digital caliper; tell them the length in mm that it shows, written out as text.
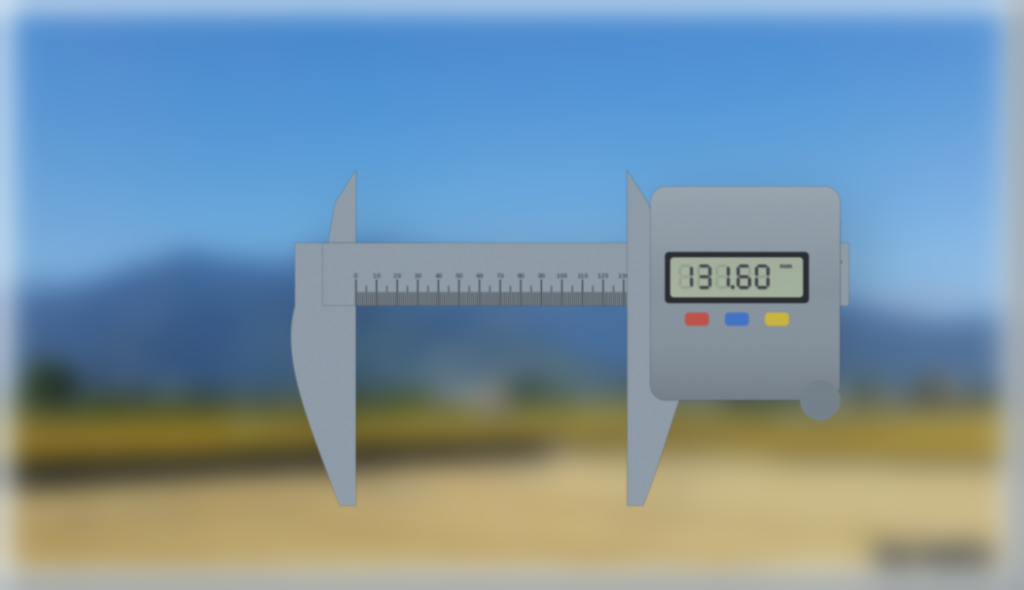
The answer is 131.60 mm
